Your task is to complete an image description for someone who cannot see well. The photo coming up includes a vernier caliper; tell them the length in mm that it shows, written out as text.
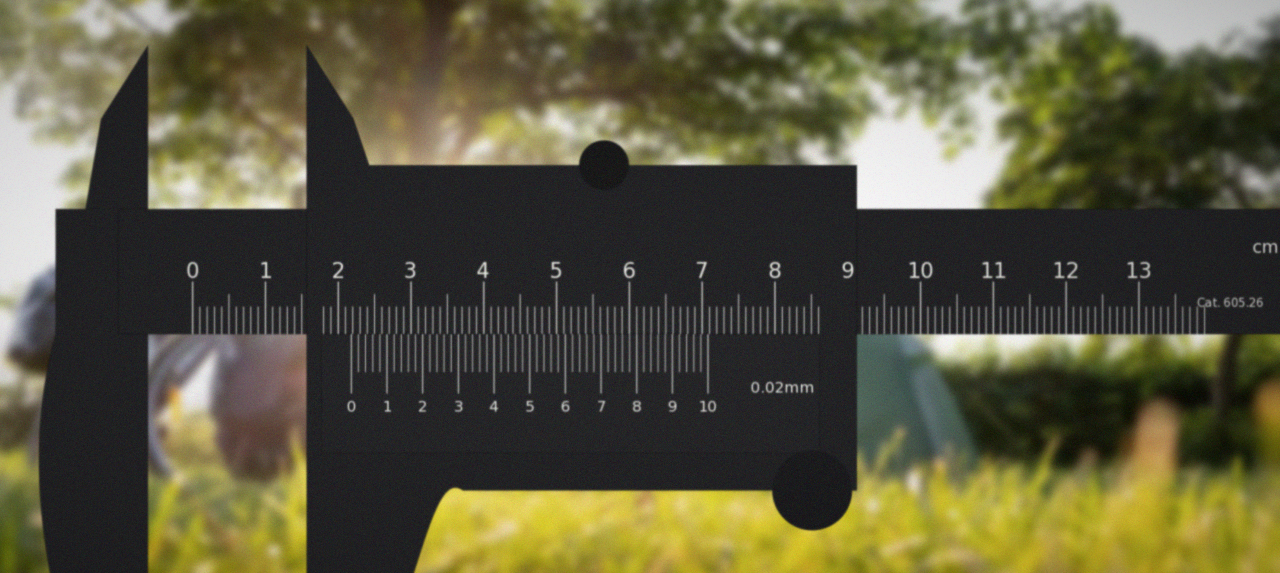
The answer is 21.8 mm
